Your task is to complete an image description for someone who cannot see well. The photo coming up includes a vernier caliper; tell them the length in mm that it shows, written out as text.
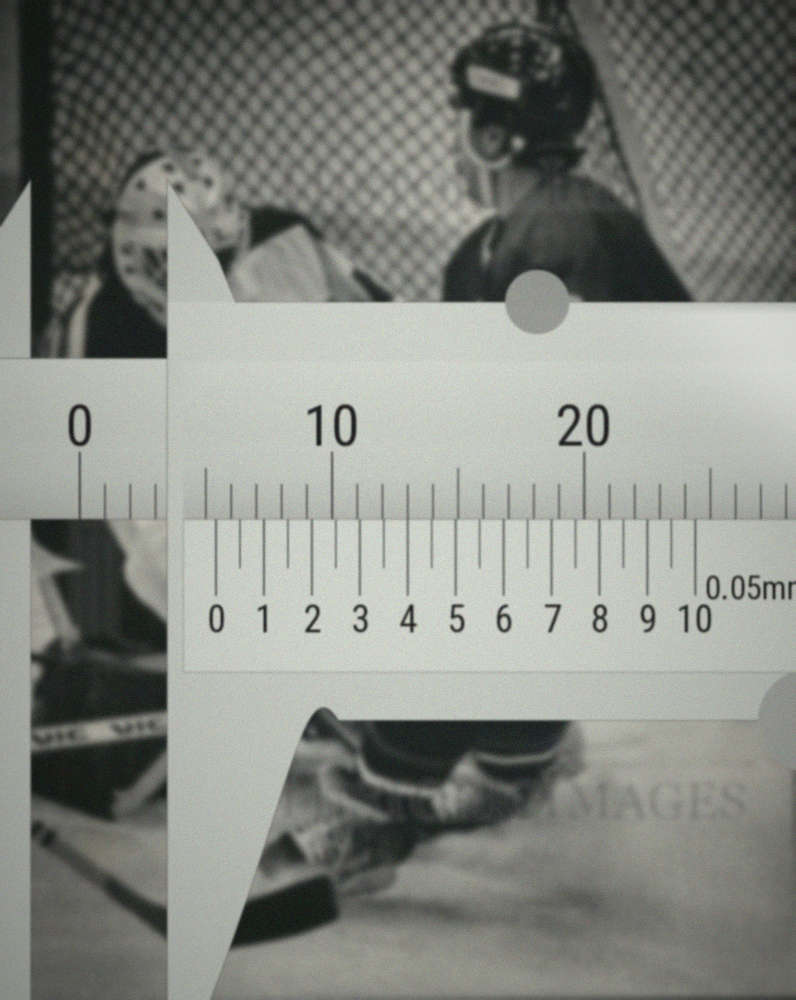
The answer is 5.4 mm
